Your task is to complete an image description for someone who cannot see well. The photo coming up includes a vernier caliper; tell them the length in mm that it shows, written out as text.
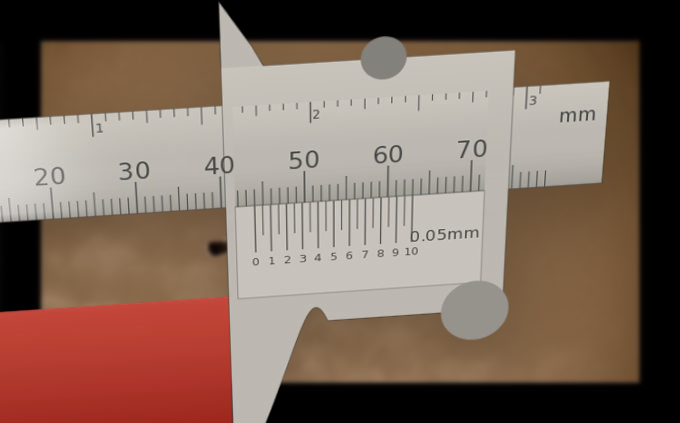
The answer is 44.0 mm
